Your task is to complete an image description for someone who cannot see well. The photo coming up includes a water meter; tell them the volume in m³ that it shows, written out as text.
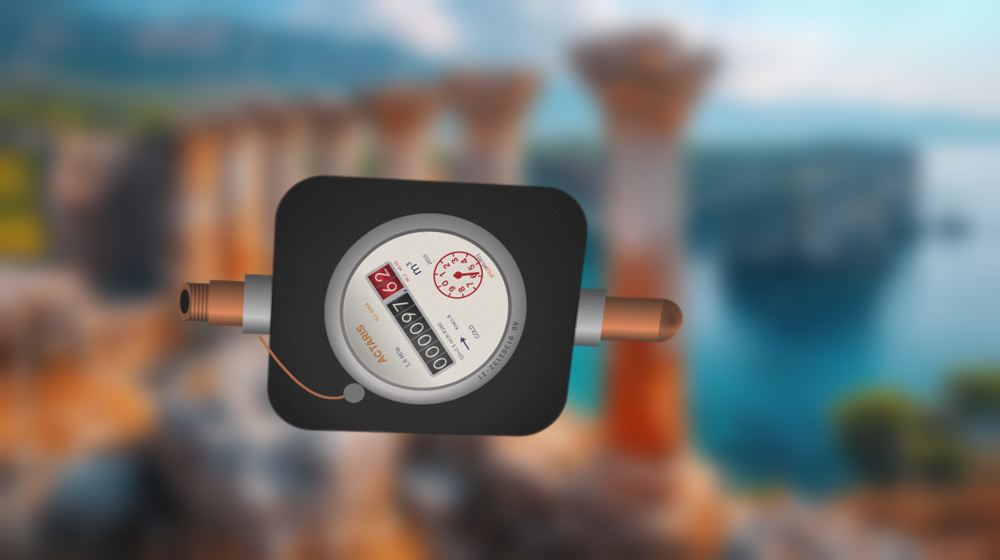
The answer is 97.625 m³
